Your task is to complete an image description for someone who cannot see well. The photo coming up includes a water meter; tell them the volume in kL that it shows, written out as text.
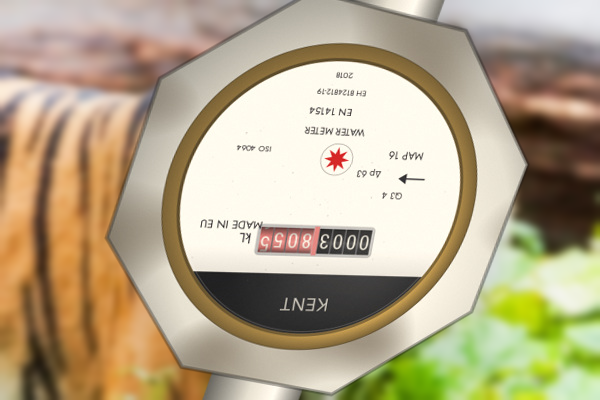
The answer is 3.8055 kL
